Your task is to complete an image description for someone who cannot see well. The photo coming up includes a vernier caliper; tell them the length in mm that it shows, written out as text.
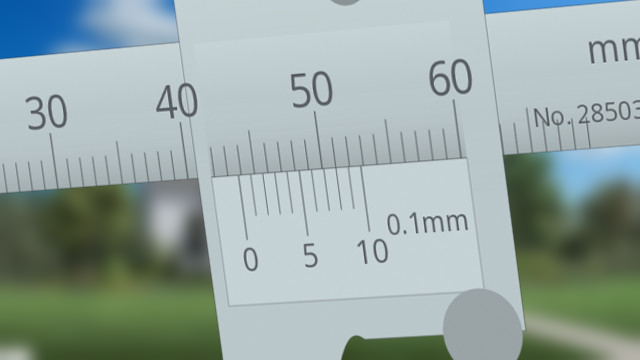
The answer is 43.8 mm
